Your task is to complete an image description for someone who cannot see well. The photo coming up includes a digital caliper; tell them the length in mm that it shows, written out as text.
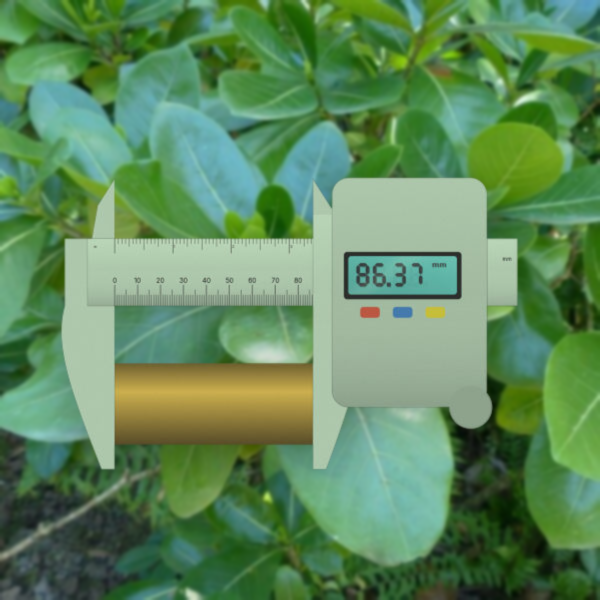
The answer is 86.37 mm
